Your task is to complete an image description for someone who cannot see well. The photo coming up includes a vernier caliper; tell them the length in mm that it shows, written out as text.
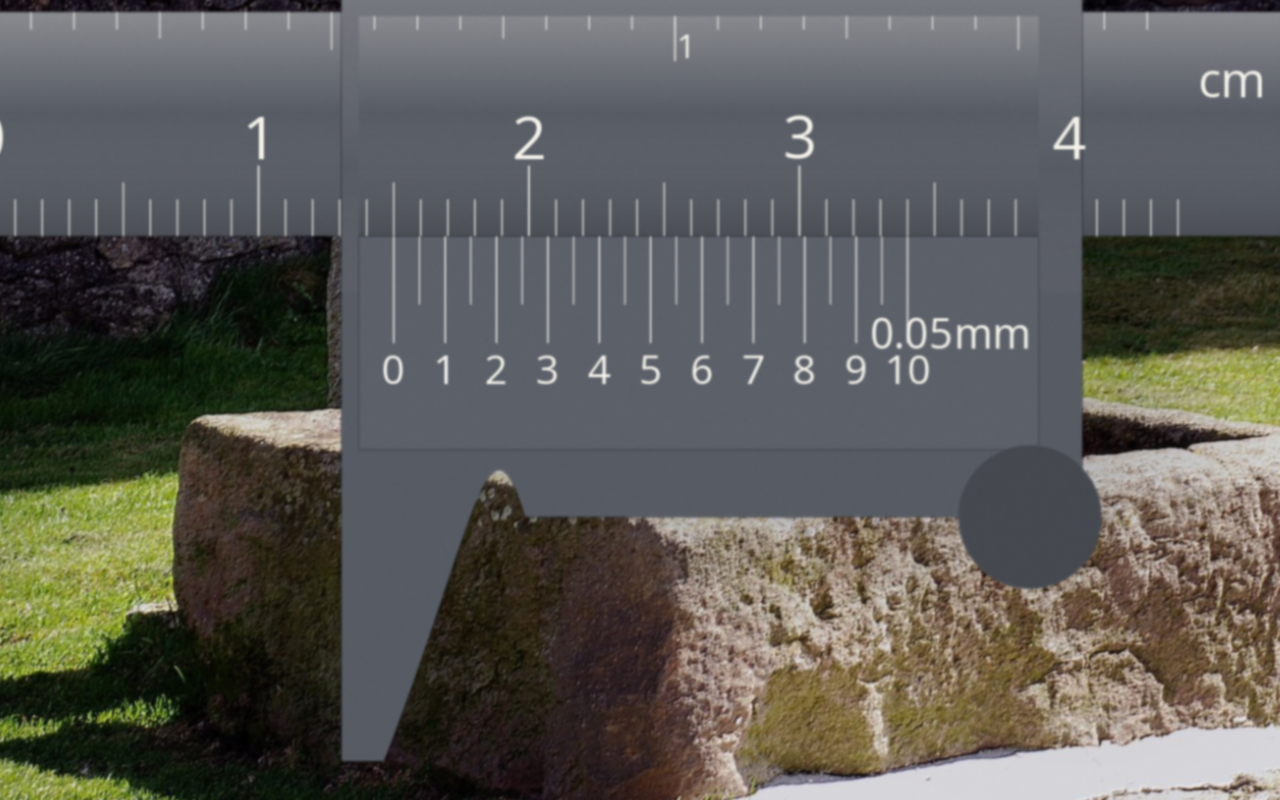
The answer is 15.0 mm
